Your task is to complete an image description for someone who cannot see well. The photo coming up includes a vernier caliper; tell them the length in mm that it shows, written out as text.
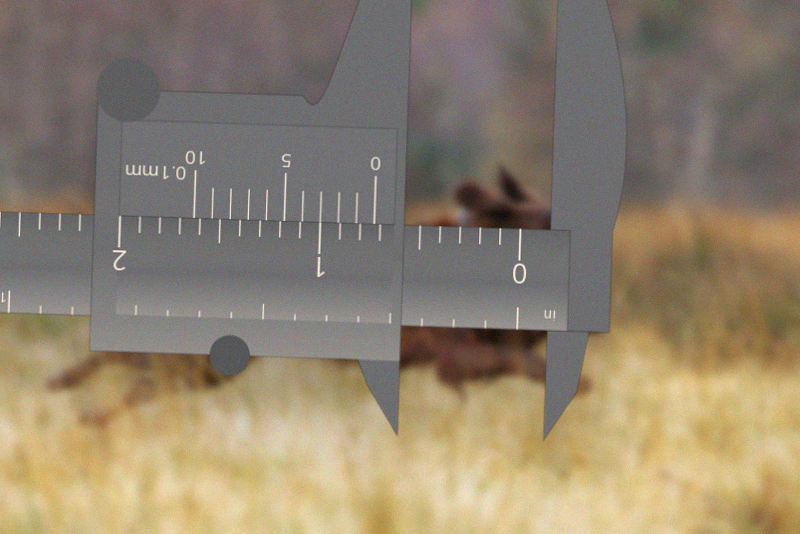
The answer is 7.3 mm
